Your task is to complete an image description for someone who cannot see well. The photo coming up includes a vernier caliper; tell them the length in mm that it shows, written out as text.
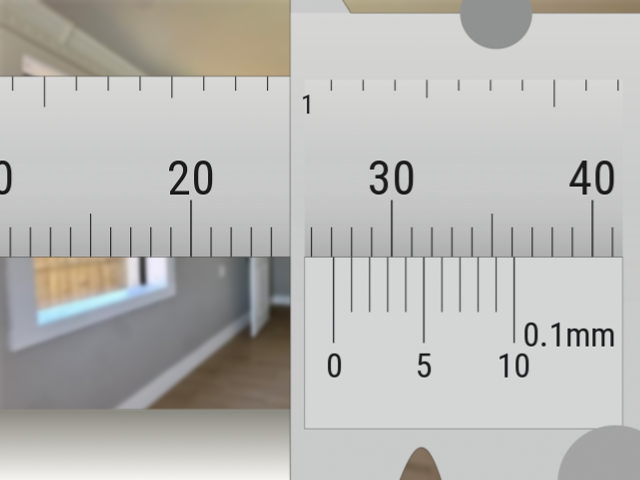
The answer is 27.1 mm
